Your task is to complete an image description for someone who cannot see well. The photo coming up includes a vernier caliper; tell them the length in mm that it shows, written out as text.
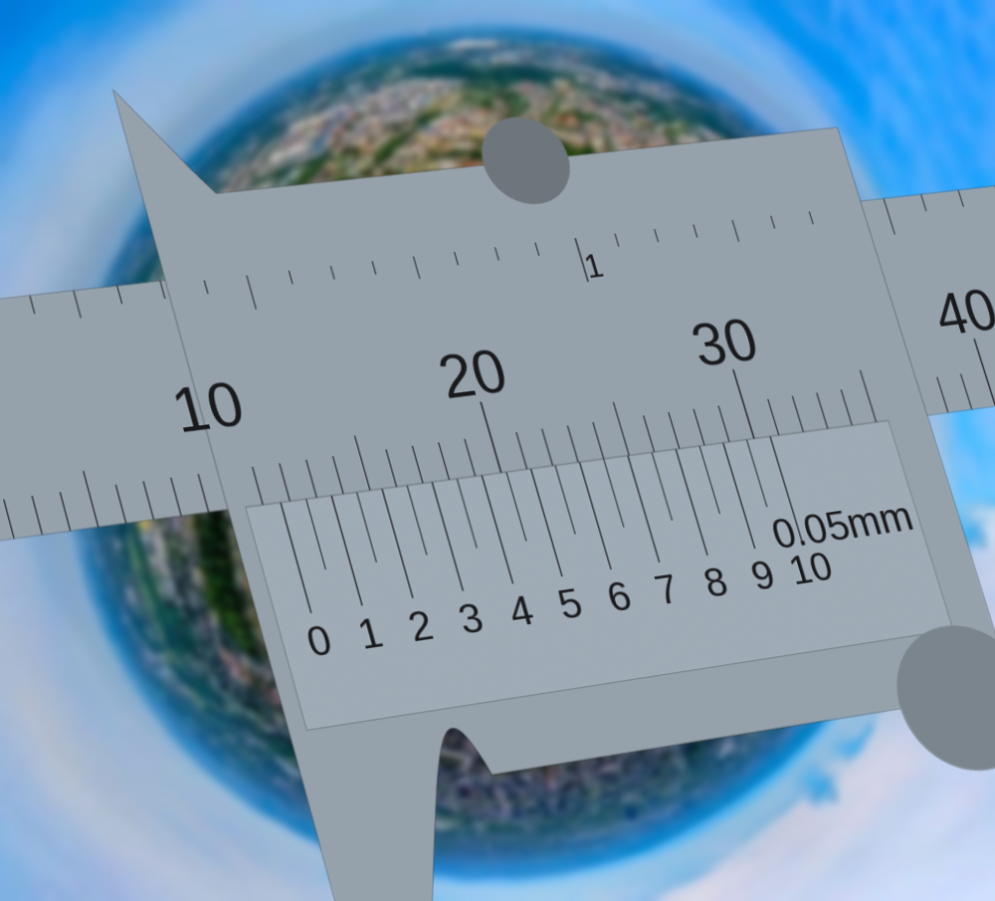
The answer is 11.65 mm
